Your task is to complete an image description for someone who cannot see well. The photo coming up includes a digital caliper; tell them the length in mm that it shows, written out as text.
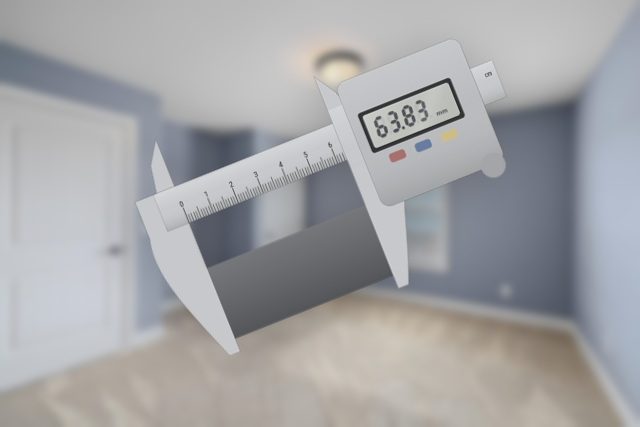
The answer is 63.83 mm
